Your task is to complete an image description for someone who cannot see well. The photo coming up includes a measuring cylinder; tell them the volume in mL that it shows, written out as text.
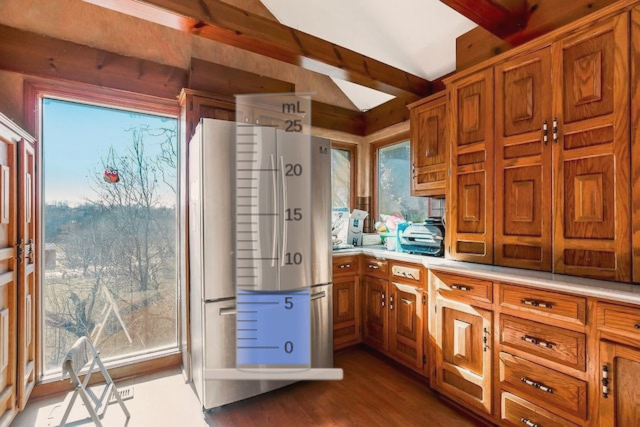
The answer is 6 mL
